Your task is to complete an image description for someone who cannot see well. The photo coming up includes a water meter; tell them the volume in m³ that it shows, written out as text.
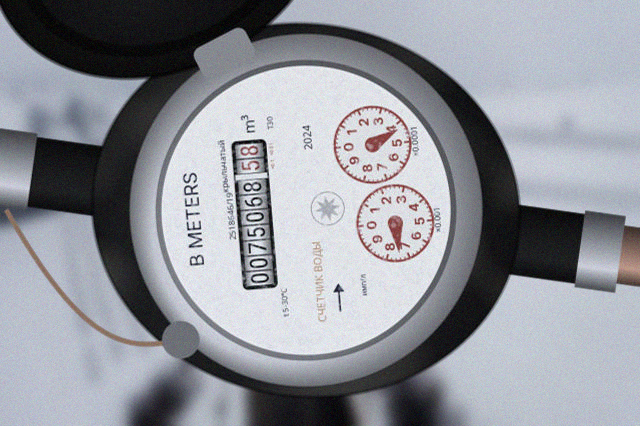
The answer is 75068.5874 m³
